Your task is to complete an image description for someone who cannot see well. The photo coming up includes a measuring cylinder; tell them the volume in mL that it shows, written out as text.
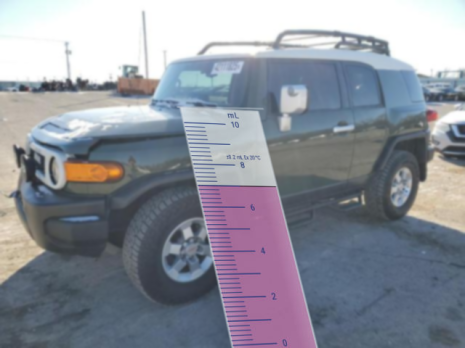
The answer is 7 mL
